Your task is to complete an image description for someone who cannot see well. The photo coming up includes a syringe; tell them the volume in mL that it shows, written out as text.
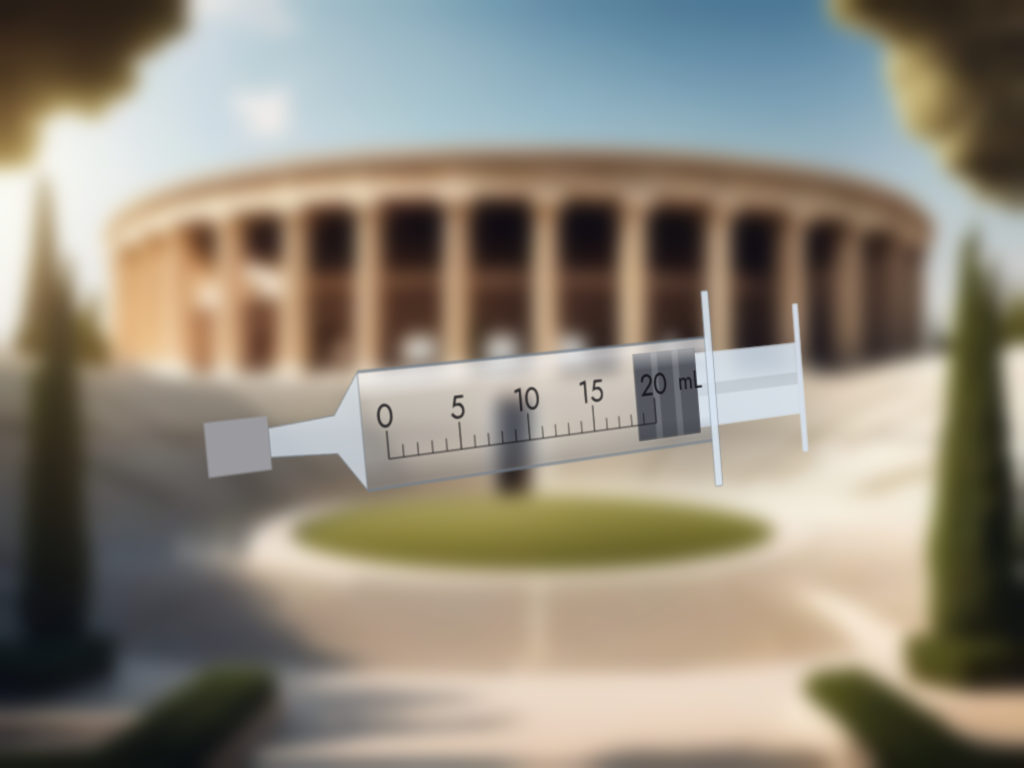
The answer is 18.5 mL
